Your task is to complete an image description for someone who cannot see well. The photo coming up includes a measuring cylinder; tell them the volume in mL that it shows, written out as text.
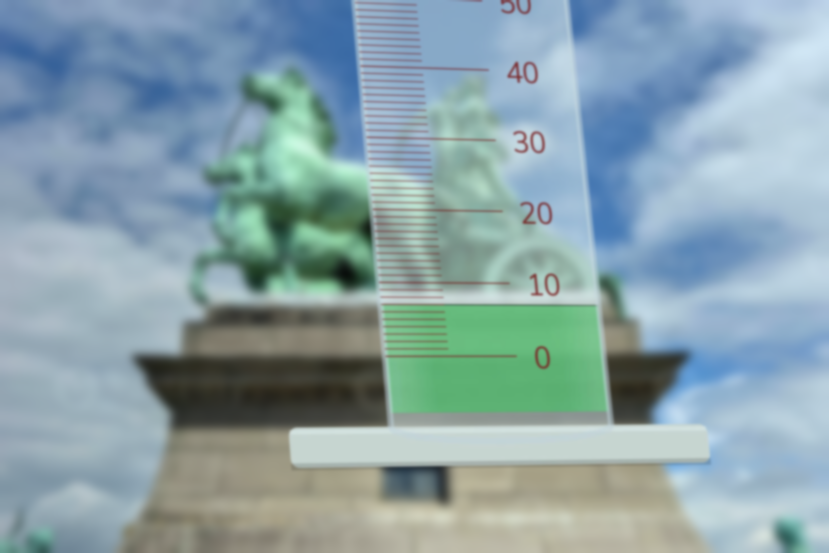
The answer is 7 mL
